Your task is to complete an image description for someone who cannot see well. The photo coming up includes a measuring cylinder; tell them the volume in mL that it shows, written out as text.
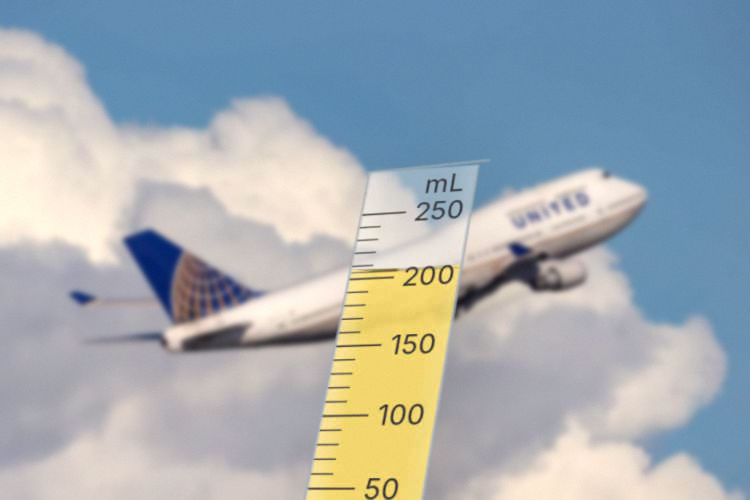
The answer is 205 mL
